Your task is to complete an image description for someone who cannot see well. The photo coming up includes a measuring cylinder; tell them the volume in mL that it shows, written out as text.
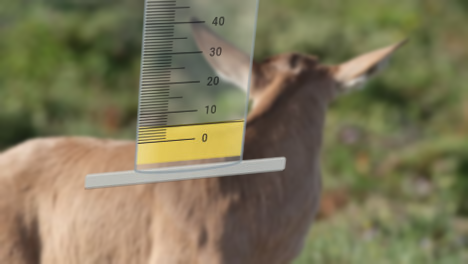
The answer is 5 mL
